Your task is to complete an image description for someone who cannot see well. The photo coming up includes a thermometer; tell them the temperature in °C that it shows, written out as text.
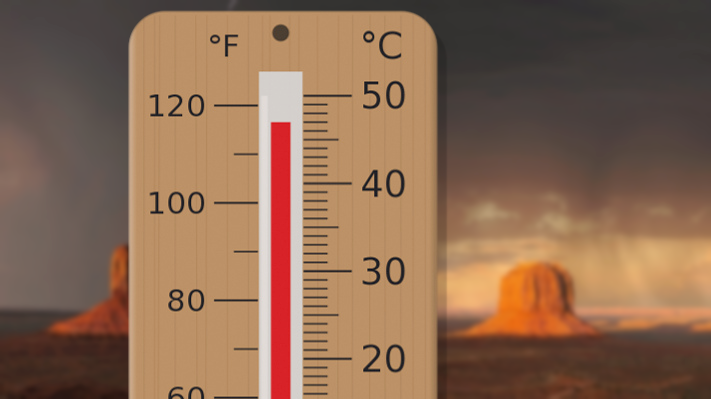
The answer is 47 °C
